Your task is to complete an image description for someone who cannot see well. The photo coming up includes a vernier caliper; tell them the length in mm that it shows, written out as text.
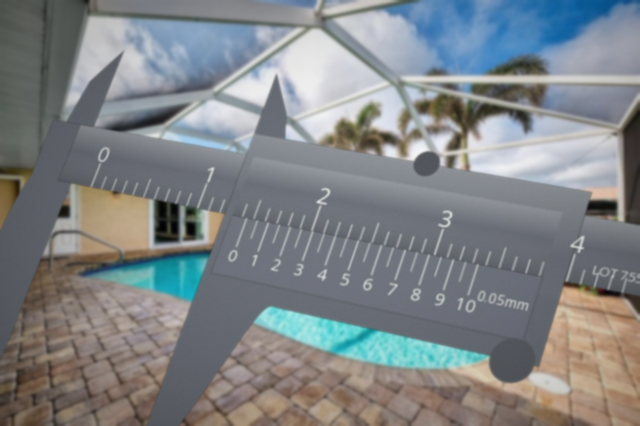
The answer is 14.4 mm
